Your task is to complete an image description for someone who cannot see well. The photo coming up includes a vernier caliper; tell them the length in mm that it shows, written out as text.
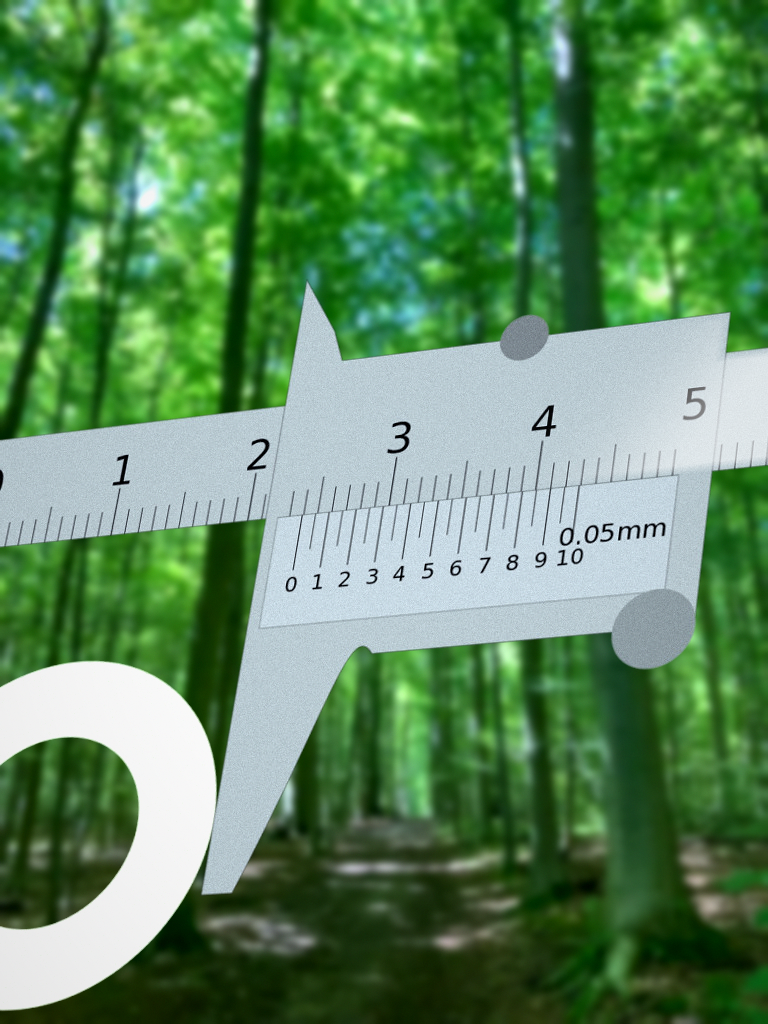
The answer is 23.9 mm
